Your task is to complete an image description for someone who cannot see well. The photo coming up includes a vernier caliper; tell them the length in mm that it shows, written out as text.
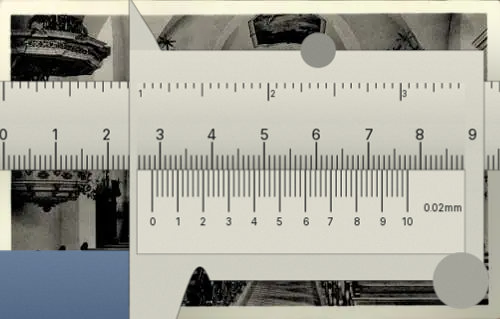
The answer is 28.5 mm
